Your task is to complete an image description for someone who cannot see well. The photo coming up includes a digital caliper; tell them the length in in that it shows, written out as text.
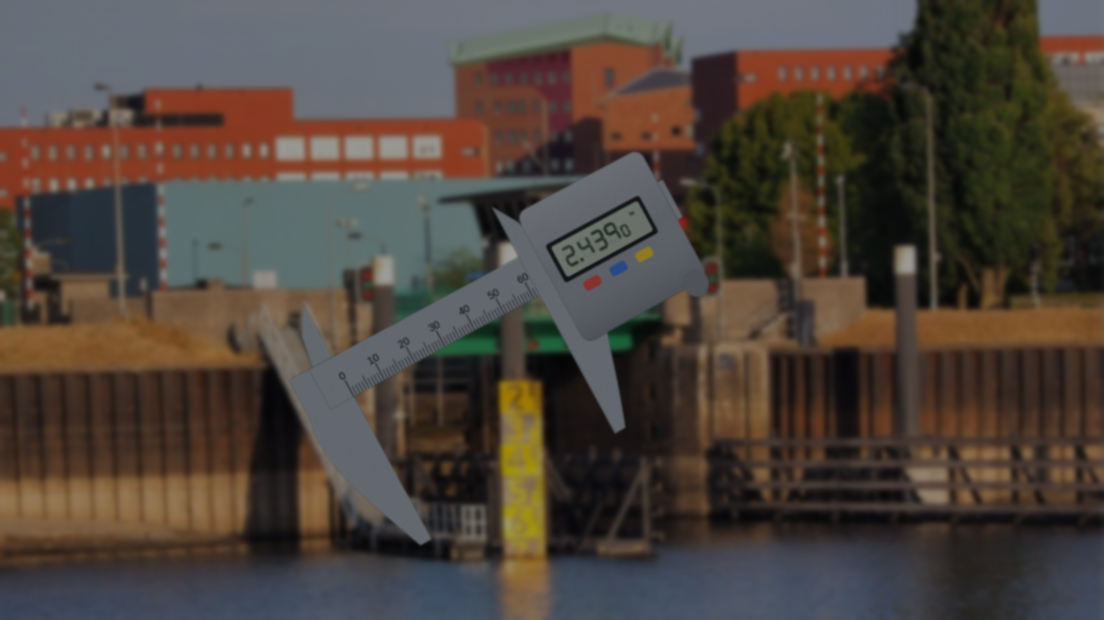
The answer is 2.4390 in
